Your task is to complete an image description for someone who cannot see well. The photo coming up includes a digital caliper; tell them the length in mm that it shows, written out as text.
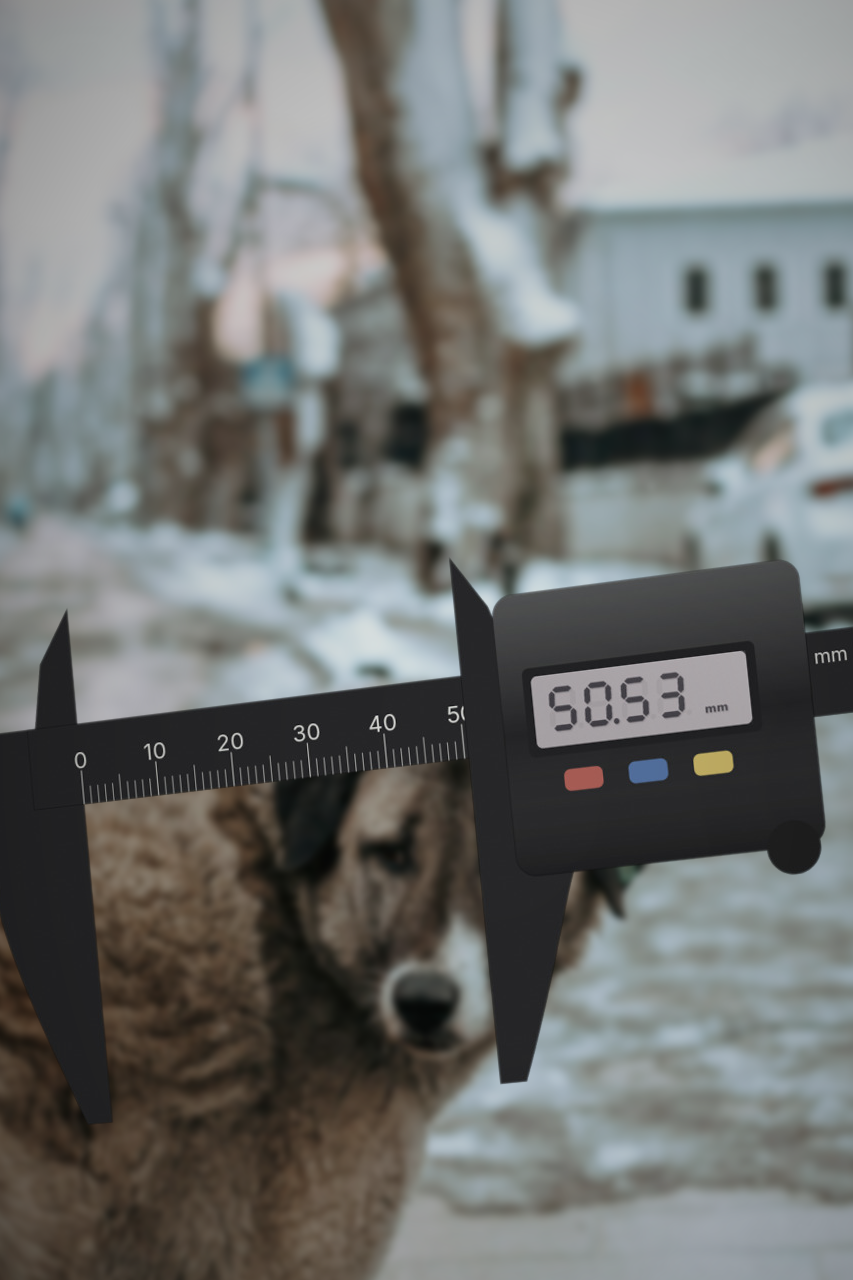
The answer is 50.53 mm
